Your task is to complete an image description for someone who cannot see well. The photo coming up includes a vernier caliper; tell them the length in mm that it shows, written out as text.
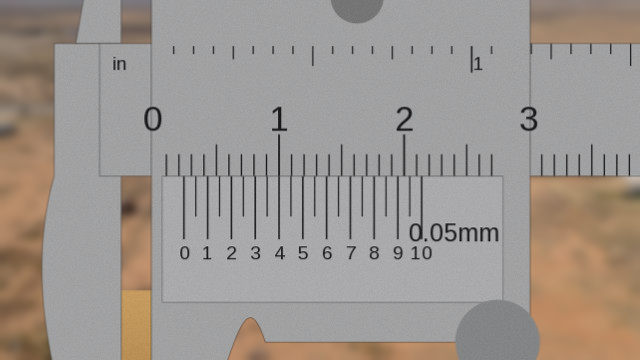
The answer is 2.4 mm
